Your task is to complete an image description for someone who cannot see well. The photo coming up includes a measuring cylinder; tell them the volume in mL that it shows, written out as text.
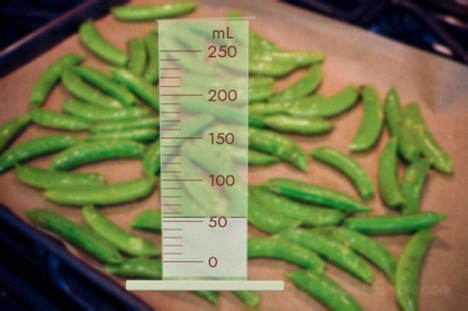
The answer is 55 mL
